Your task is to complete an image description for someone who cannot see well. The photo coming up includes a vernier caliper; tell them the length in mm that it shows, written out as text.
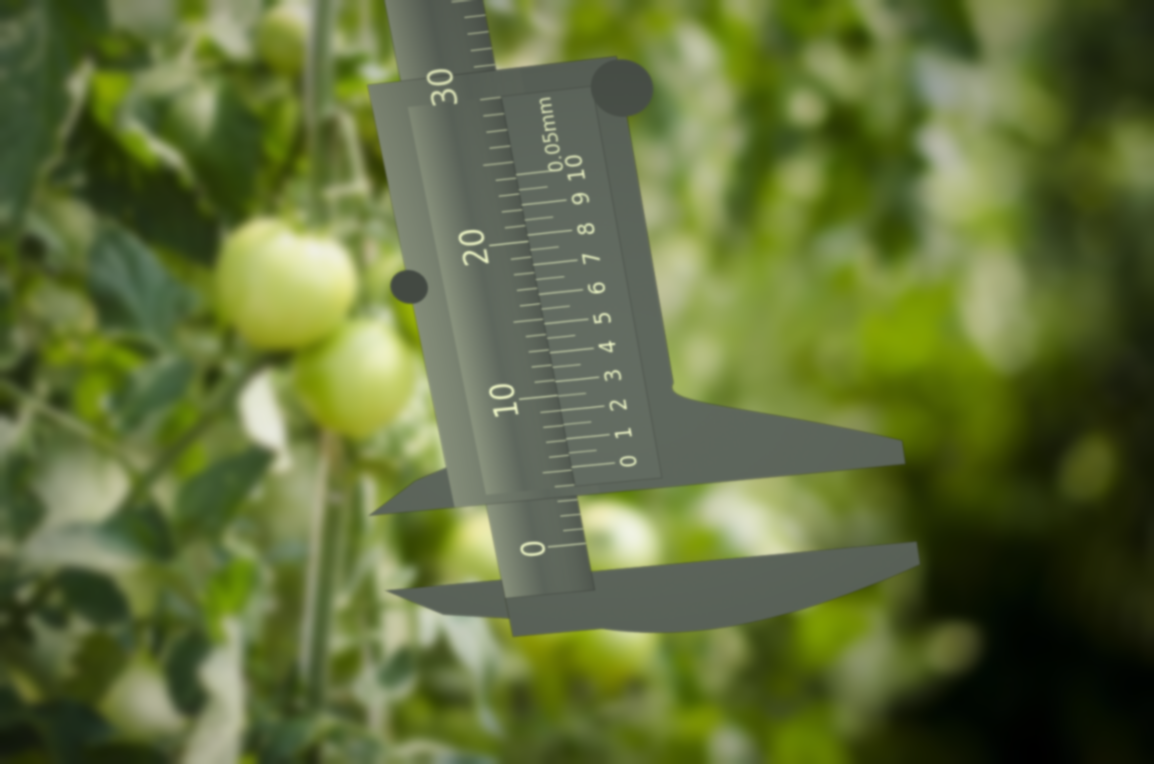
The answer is 5.2 mm
